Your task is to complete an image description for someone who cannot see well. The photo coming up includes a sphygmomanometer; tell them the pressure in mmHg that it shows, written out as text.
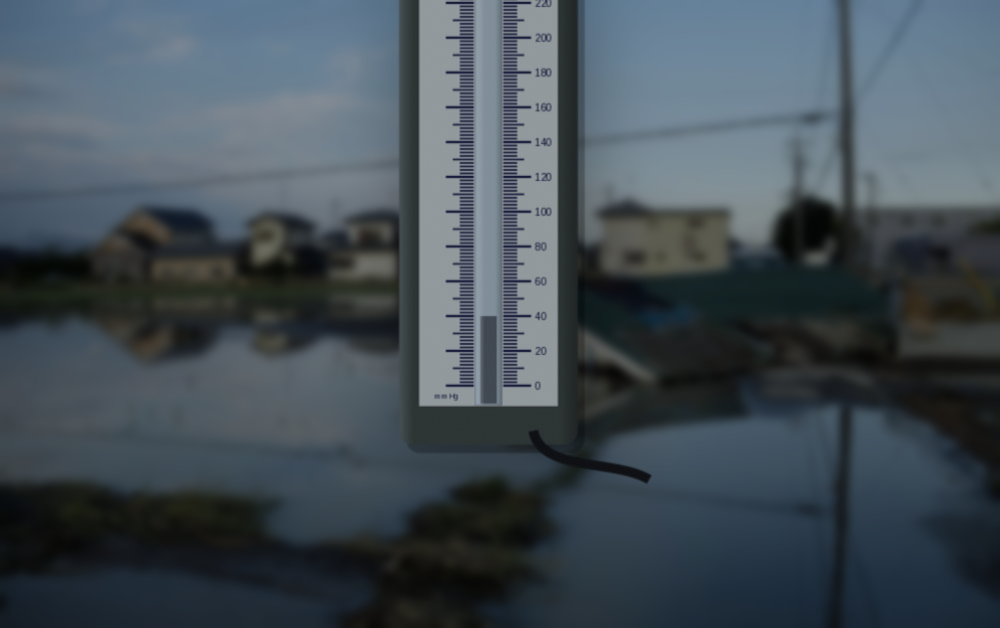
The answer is 40 mmHg
